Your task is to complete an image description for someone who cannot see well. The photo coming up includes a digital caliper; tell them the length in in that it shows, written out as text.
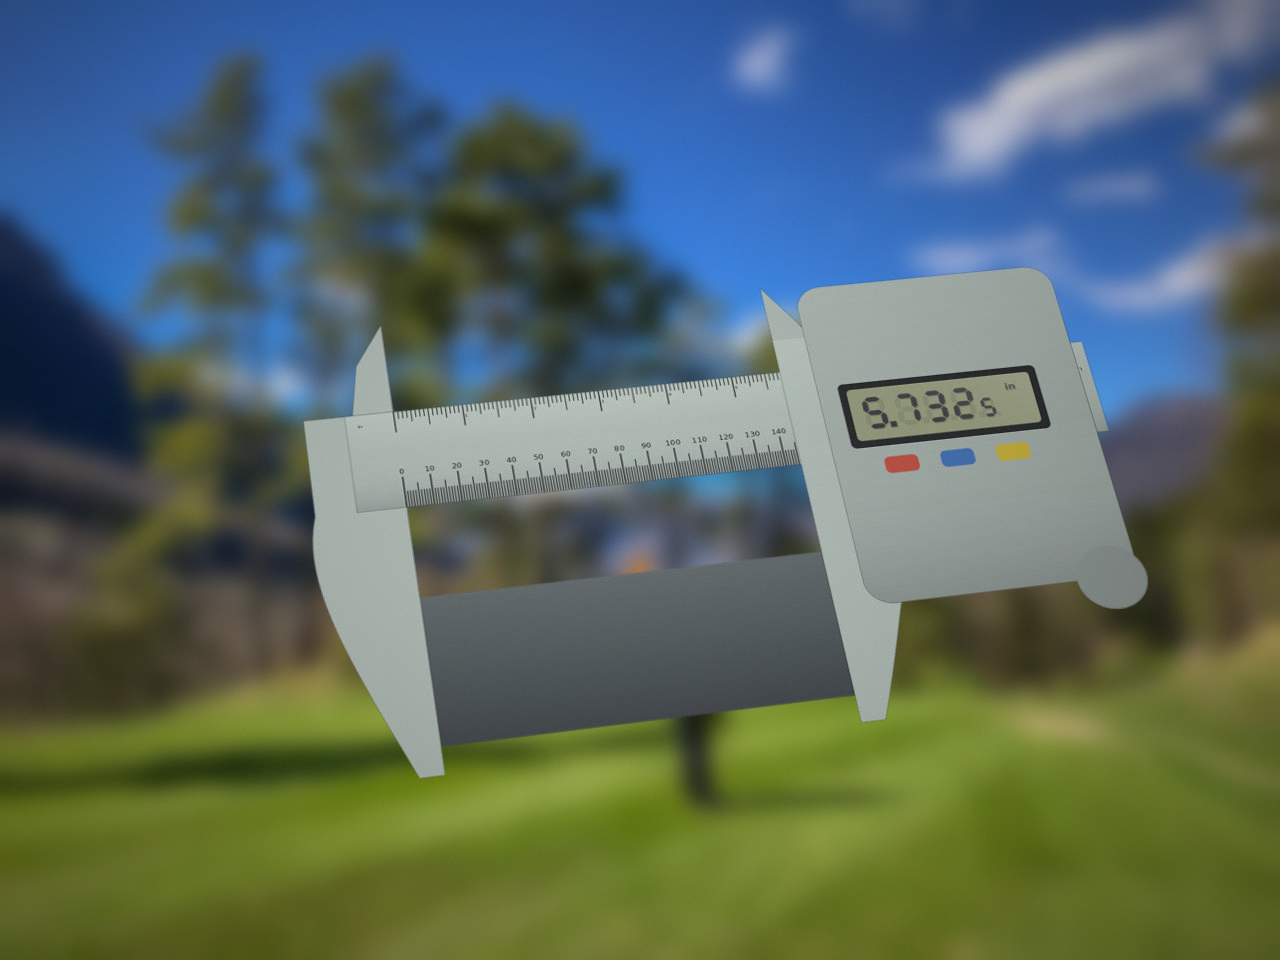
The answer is 5.7325 in
